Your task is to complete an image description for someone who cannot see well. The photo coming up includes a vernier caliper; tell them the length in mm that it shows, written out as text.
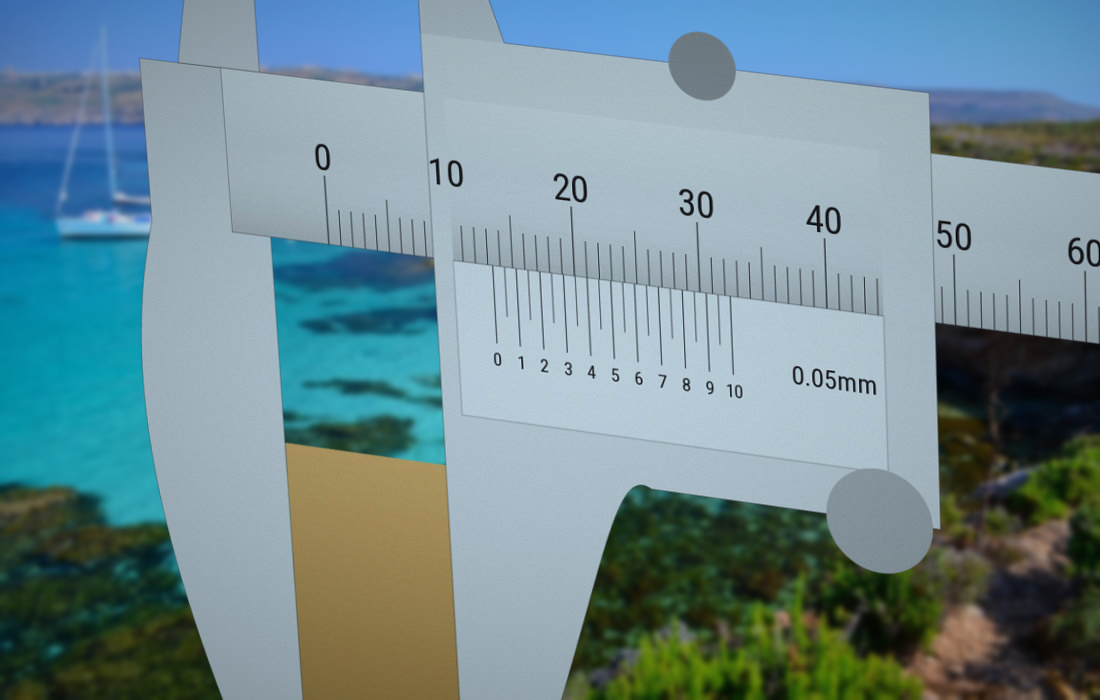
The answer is 13.4 mm
